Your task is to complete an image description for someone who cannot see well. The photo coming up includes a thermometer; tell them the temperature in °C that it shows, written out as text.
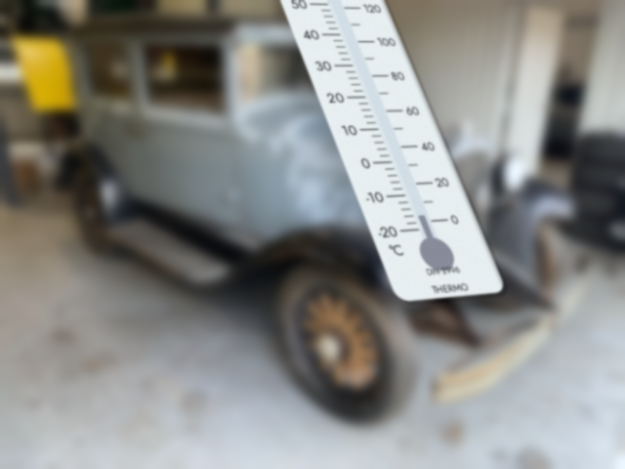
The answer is -16 °C
